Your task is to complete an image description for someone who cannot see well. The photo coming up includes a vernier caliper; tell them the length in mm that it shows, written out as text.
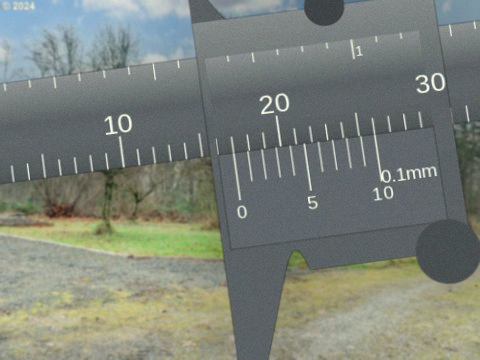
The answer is 17.0 mm
